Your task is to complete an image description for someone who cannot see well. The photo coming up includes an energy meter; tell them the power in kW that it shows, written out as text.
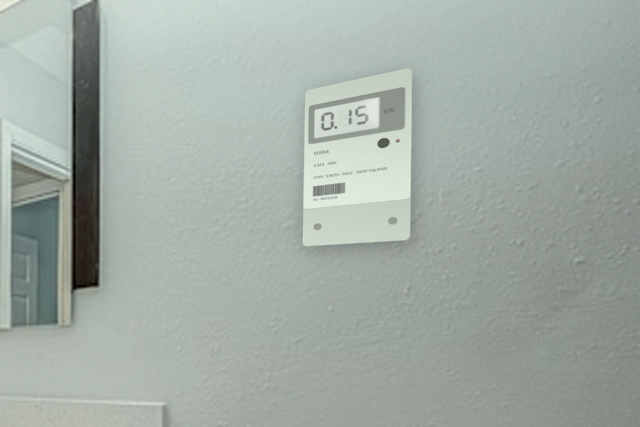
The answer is 0.15 kW
